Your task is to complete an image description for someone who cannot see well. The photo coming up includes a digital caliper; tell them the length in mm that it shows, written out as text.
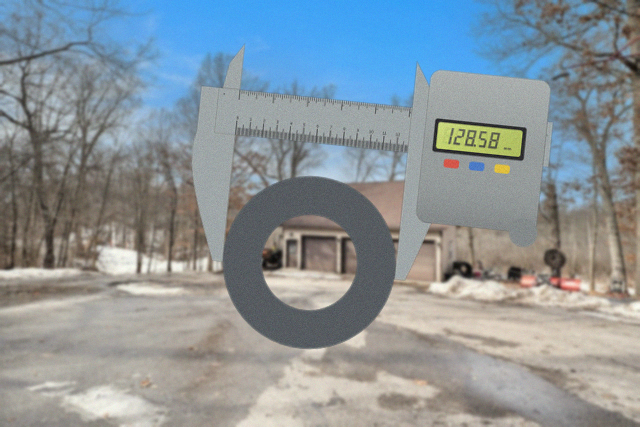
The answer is 128.58 mm
